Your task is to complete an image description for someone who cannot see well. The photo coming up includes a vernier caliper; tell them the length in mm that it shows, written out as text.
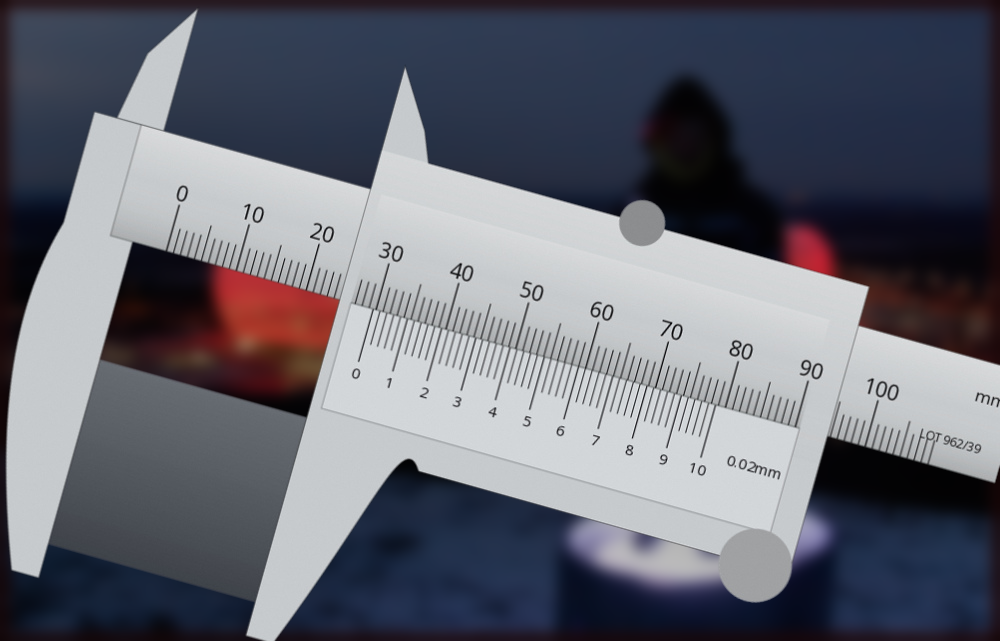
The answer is 29.6 mm
